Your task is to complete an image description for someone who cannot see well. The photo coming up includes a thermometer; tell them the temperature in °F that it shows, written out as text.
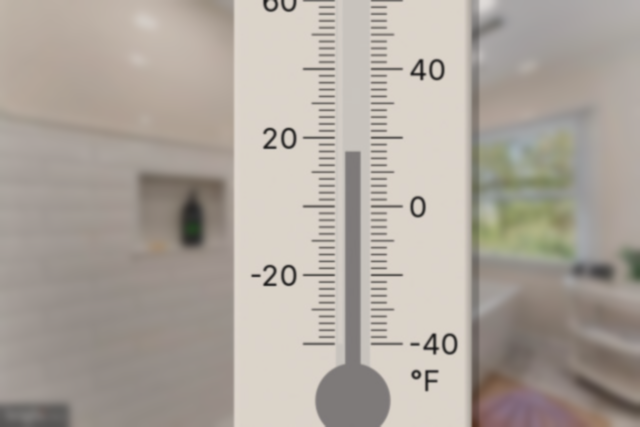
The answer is 16 °F
